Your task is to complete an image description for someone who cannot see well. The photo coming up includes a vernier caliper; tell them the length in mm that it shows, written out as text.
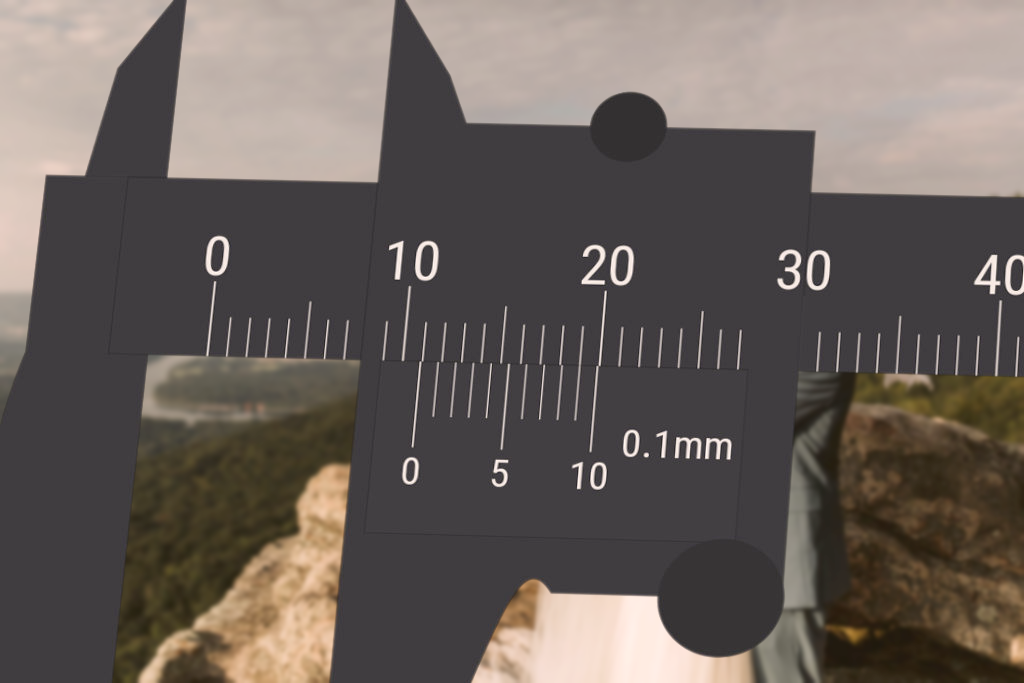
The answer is 10.9 mm
